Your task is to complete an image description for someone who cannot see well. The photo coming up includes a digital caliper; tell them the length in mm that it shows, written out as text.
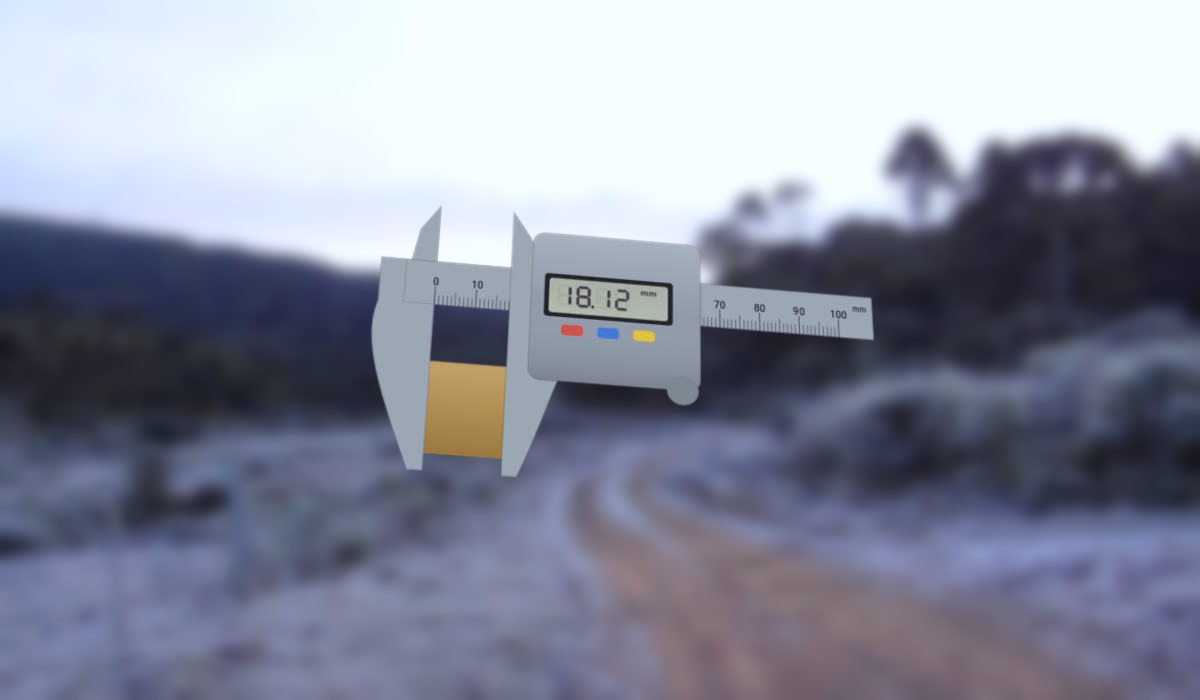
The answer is 18.12 mm
